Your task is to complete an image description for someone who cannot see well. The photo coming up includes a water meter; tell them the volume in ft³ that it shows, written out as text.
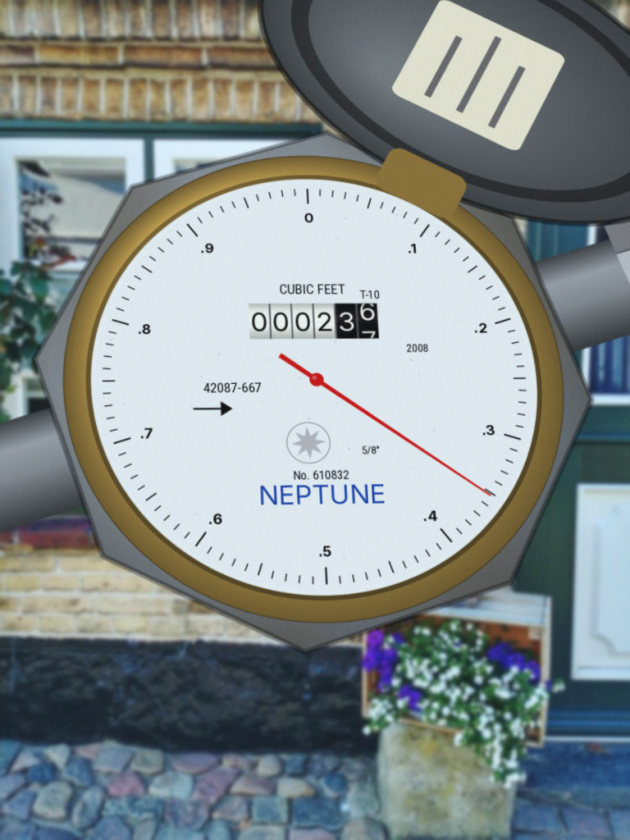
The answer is 236.35 ft³
